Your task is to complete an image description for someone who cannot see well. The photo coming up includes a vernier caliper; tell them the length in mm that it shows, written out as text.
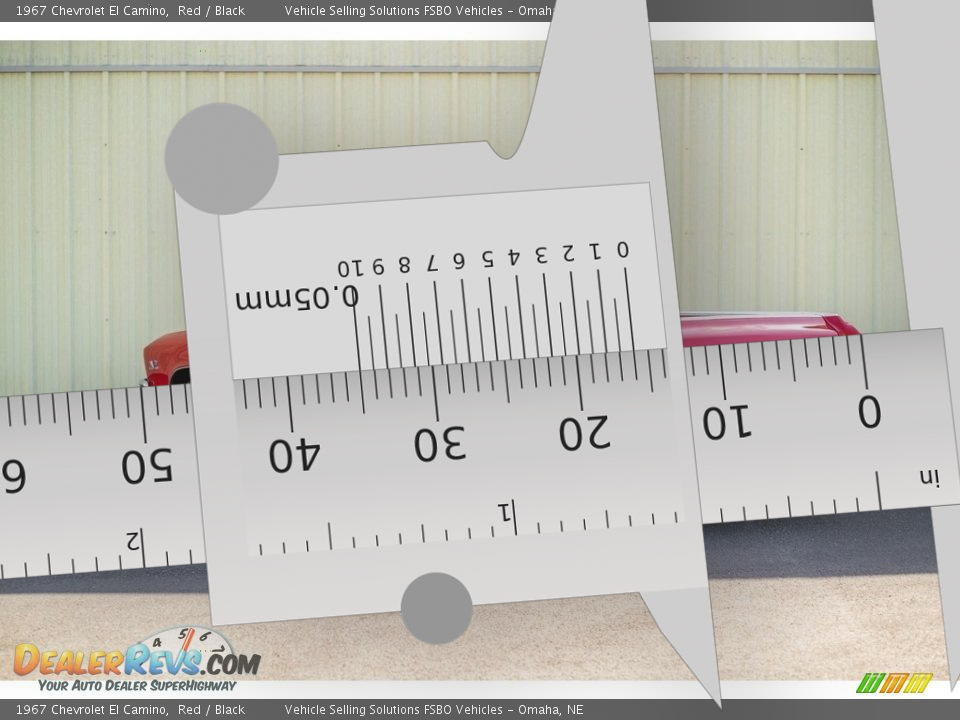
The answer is 16.0 mm
